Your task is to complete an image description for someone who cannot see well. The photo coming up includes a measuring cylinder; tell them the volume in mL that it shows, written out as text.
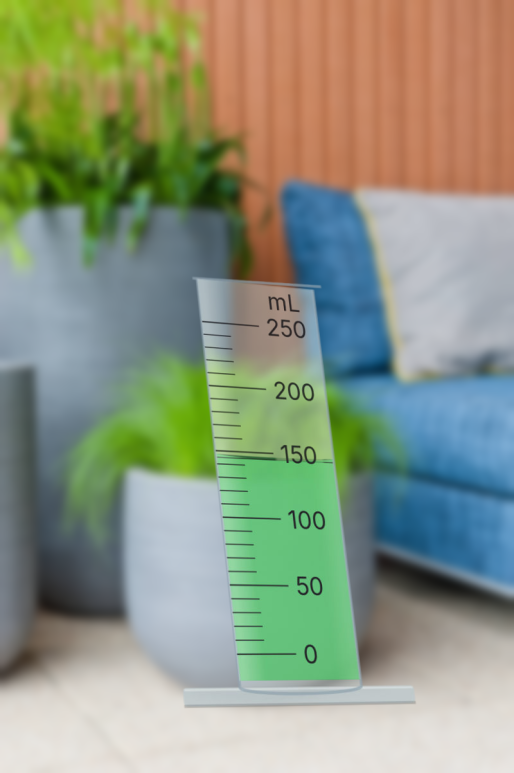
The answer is 145 mL
